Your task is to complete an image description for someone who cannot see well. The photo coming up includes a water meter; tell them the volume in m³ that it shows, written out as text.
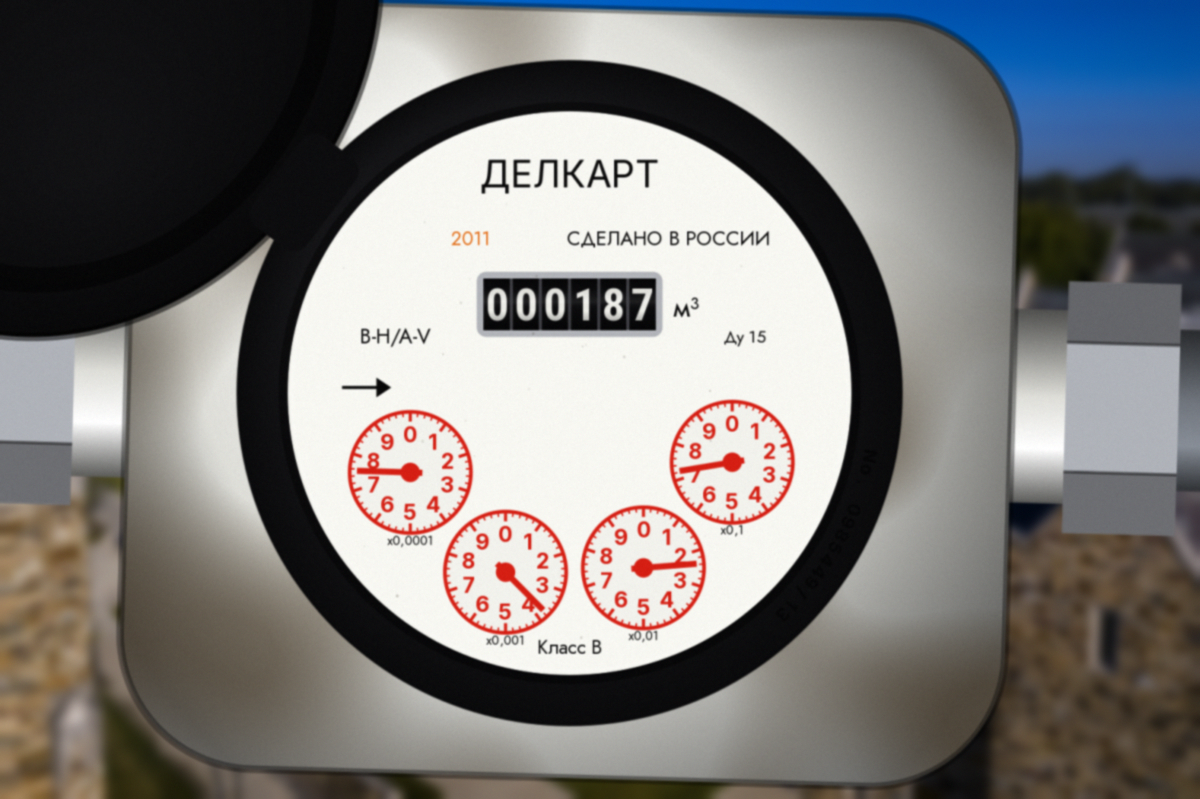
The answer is 187.7237 m³
